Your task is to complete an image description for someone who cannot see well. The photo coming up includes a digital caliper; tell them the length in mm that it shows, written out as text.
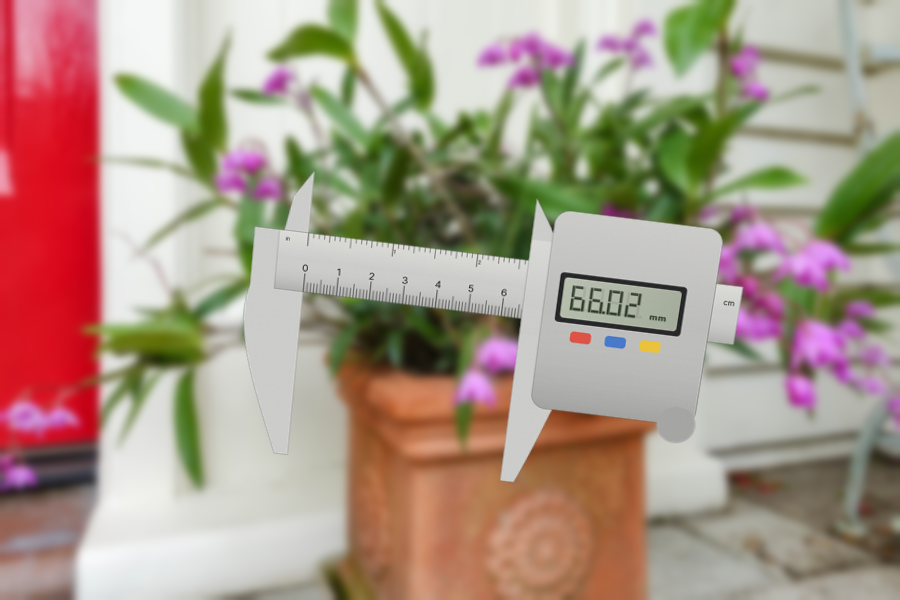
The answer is 66.02 mm
